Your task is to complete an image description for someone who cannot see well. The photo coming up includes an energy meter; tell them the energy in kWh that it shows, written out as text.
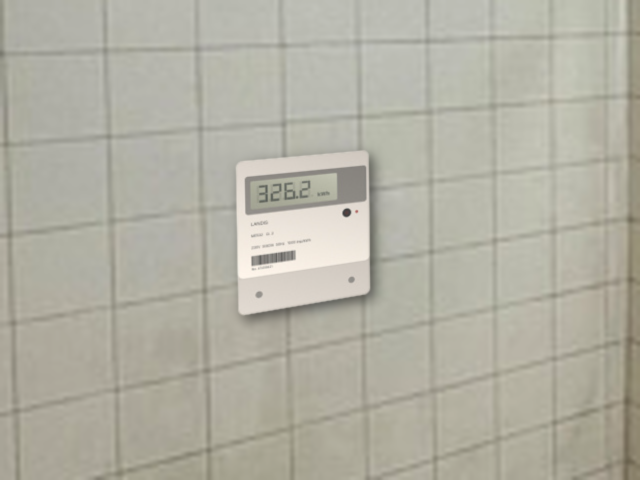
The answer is 326.2 kWh
